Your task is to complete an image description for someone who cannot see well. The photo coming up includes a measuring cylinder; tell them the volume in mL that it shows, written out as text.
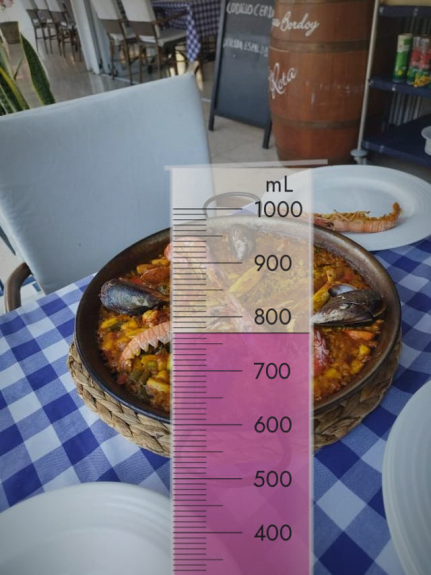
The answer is 770 mL
